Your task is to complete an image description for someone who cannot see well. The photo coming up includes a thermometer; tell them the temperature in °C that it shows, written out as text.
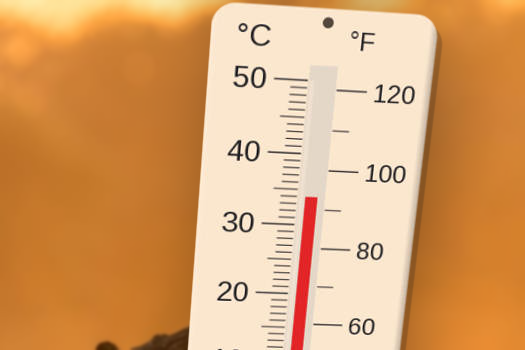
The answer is 34 °C
